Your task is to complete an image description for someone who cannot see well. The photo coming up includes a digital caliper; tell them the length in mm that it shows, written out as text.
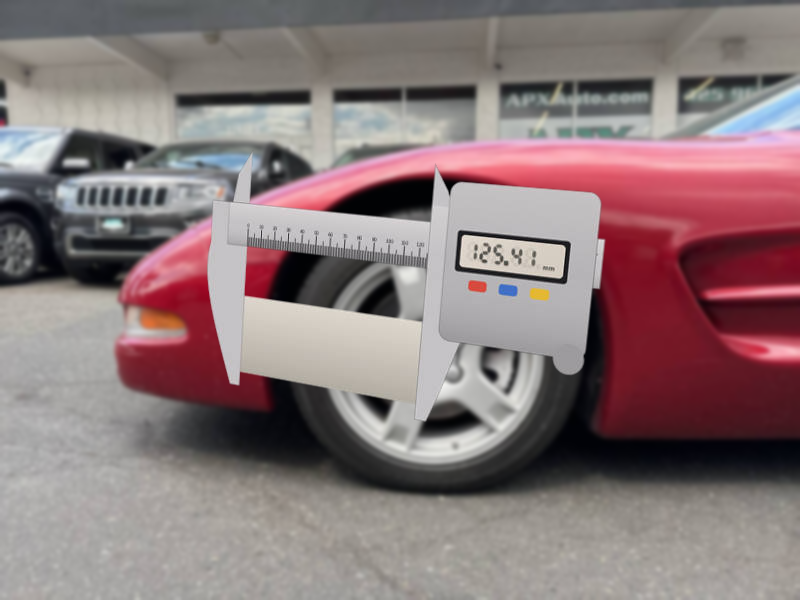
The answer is 125.41 mm
